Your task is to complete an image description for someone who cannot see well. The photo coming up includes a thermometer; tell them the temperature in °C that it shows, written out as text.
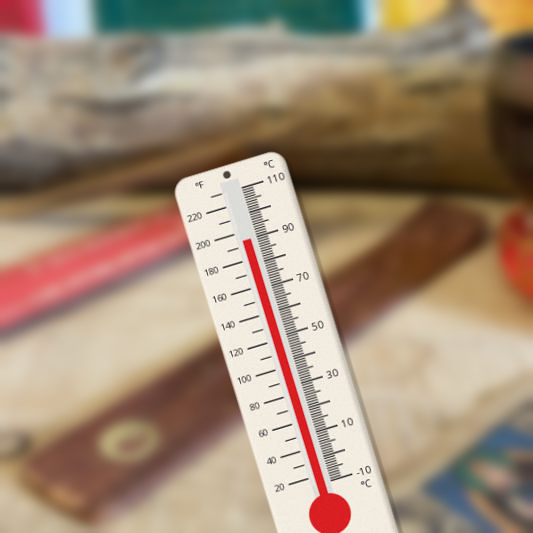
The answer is 90 °C
